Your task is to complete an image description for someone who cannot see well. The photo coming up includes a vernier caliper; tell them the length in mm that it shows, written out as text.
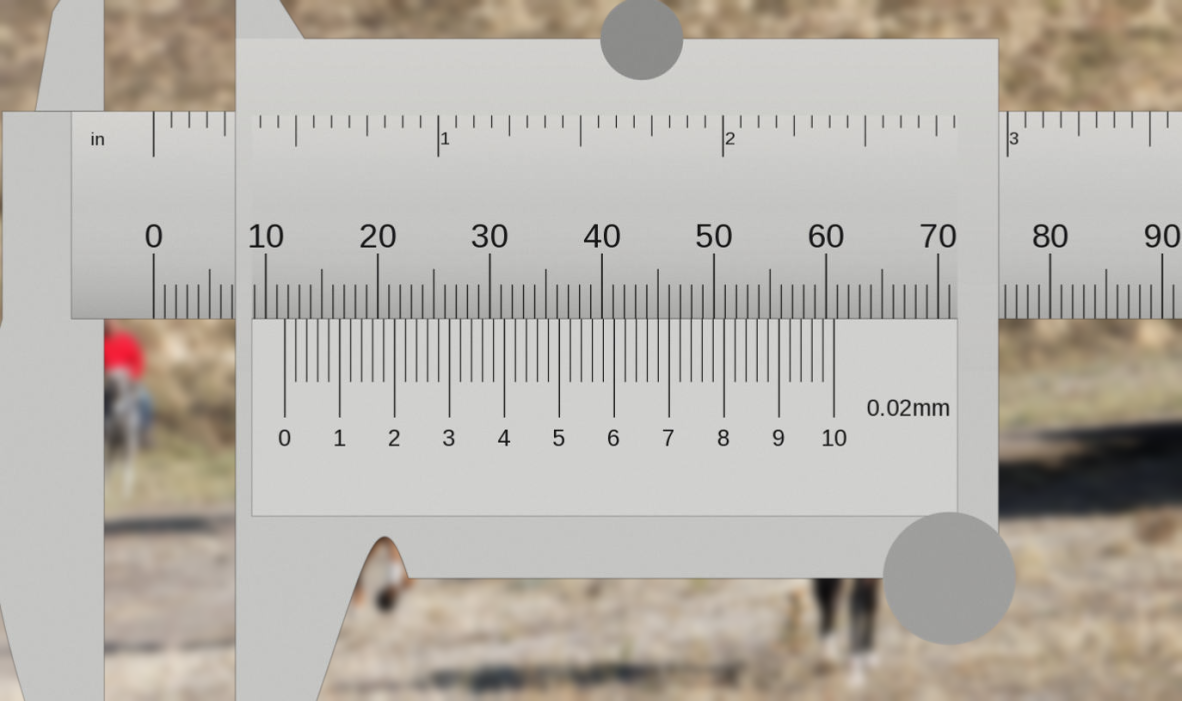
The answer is 11.7 mm
